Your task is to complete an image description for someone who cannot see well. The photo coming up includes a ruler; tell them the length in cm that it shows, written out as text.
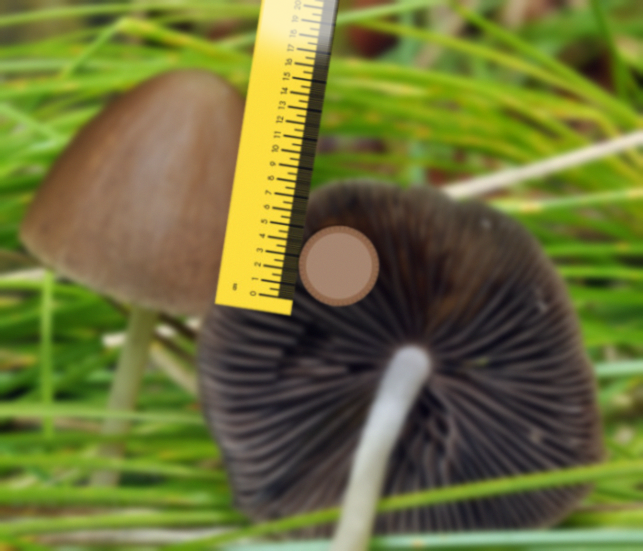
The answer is 5.5 cm
